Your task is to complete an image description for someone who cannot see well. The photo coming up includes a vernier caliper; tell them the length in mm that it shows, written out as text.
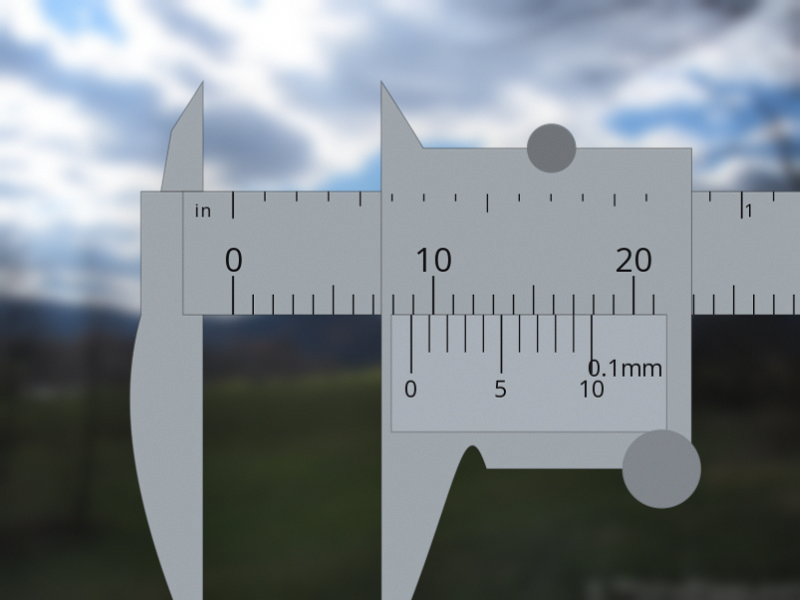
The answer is 8.9 mm
